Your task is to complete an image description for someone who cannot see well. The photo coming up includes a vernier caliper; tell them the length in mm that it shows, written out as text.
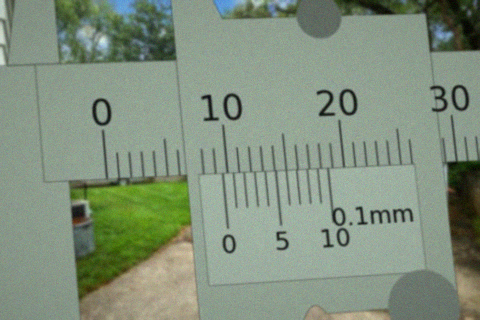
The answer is 9.6 mm
